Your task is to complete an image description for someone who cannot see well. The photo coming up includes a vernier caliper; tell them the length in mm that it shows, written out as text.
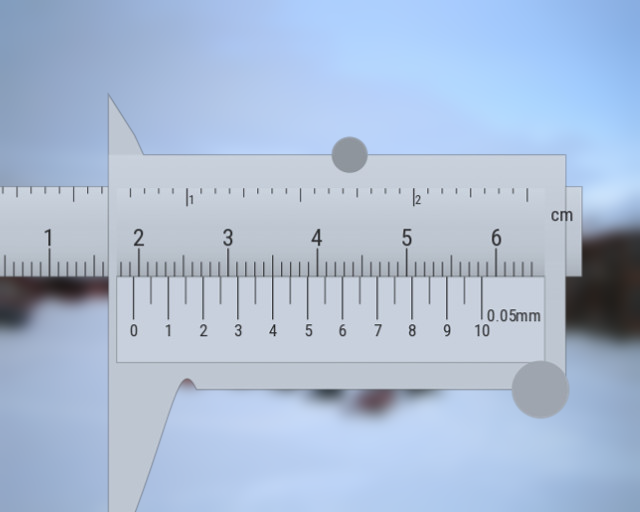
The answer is 19.4 mm
